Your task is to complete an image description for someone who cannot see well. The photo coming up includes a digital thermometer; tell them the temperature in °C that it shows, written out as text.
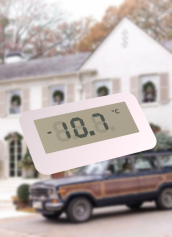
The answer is -10.7 °C
